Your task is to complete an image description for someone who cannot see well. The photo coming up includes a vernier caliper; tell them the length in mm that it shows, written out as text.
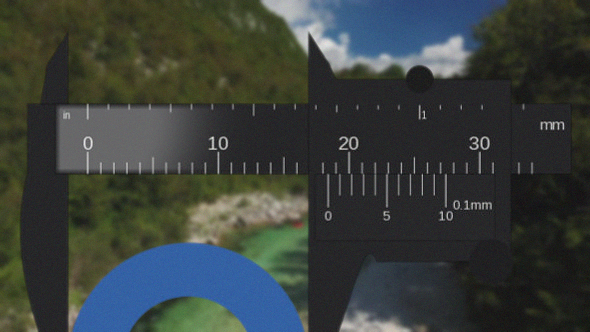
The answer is 18.4 mm
